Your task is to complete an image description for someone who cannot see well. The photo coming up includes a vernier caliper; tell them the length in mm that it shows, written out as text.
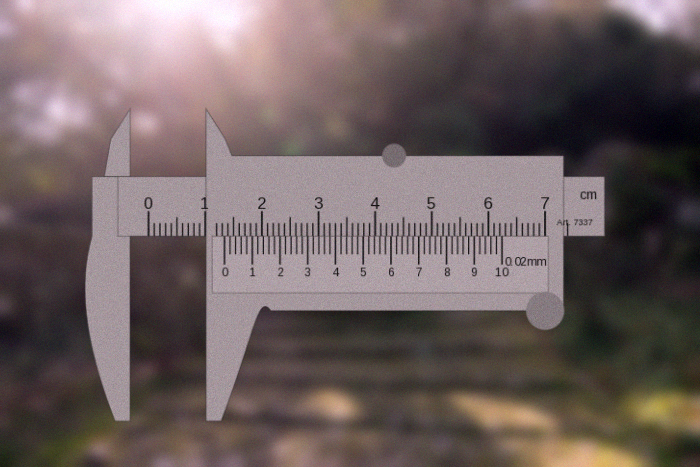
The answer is 13.4 mm
